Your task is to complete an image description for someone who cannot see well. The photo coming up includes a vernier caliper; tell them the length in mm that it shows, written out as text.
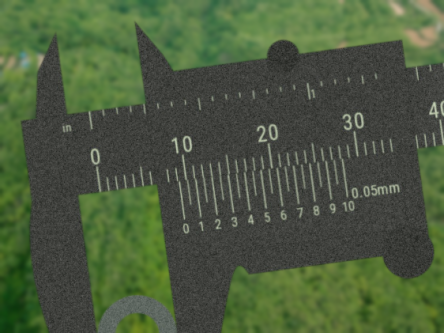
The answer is 9.2 mm
